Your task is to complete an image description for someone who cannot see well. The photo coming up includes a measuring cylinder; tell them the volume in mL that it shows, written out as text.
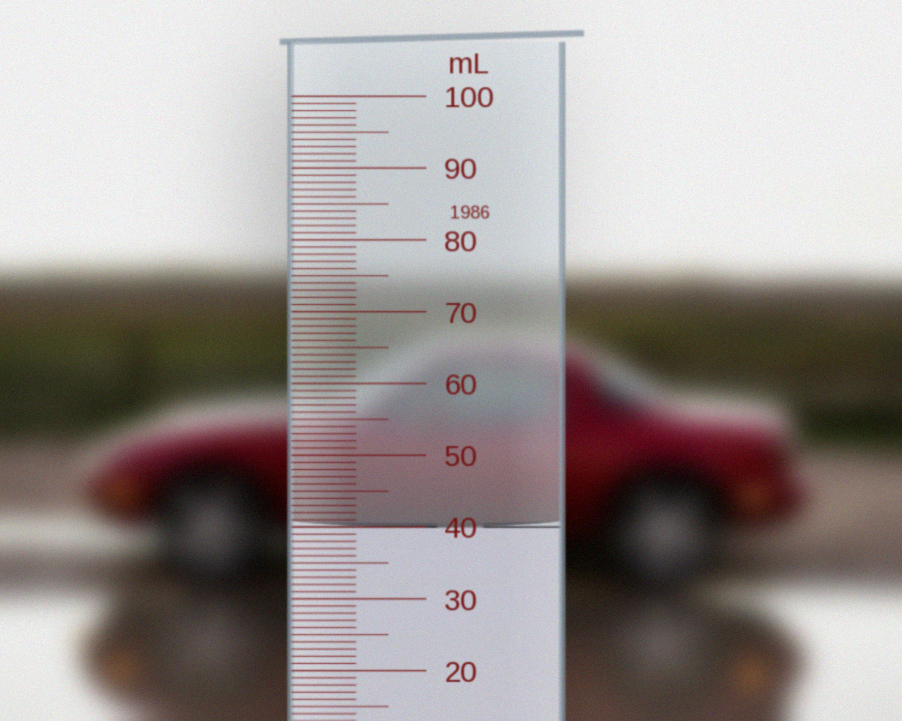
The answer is 40 mL
